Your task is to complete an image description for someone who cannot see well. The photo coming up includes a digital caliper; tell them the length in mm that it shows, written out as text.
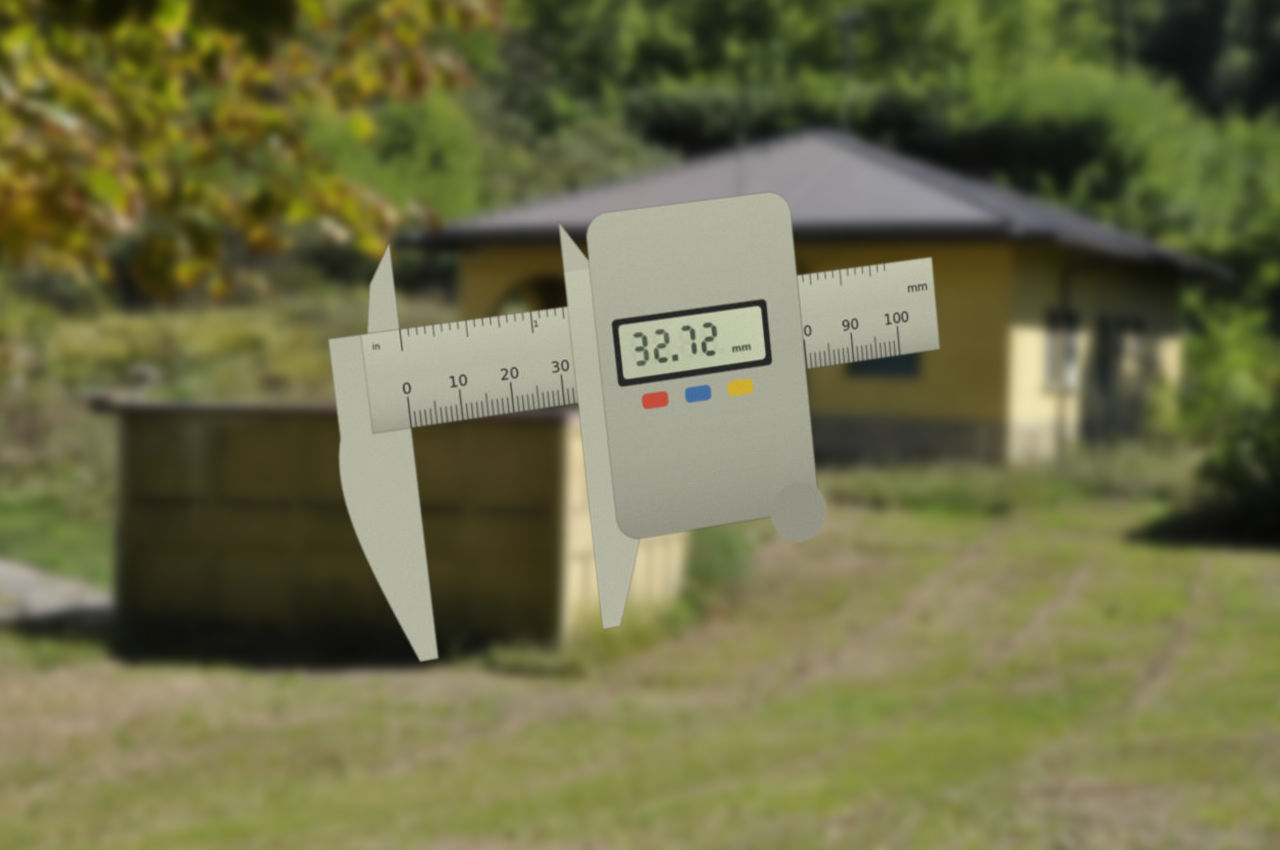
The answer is 32.72 mm
